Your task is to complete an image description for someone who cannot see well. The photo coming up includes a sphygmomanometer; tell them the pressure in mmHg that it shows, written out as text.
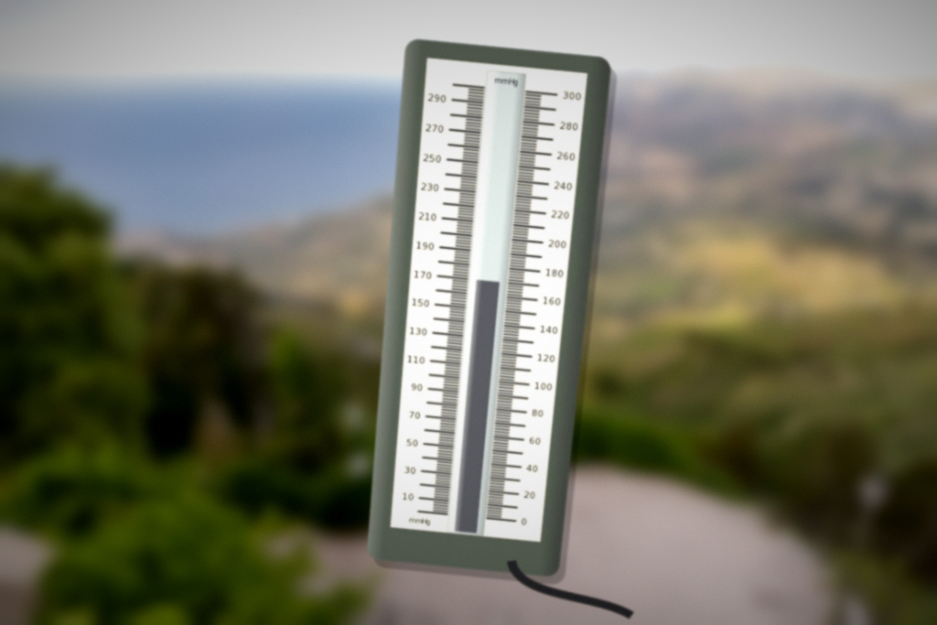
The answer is 170 mmHg
